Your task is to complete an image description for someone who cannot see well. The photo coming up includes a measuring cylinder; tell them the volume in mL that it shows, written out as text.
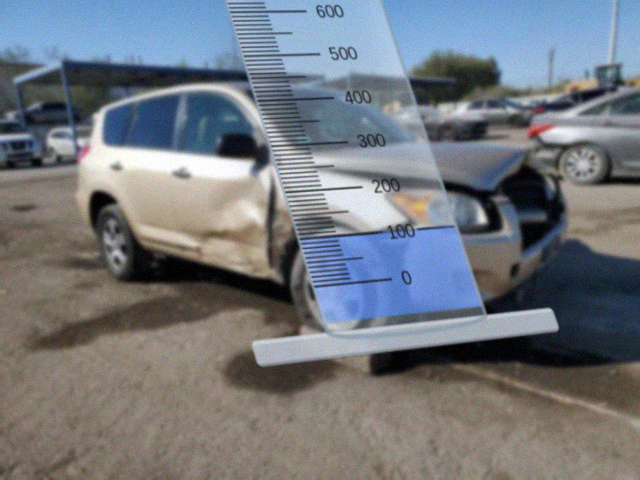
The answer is 100 mL
